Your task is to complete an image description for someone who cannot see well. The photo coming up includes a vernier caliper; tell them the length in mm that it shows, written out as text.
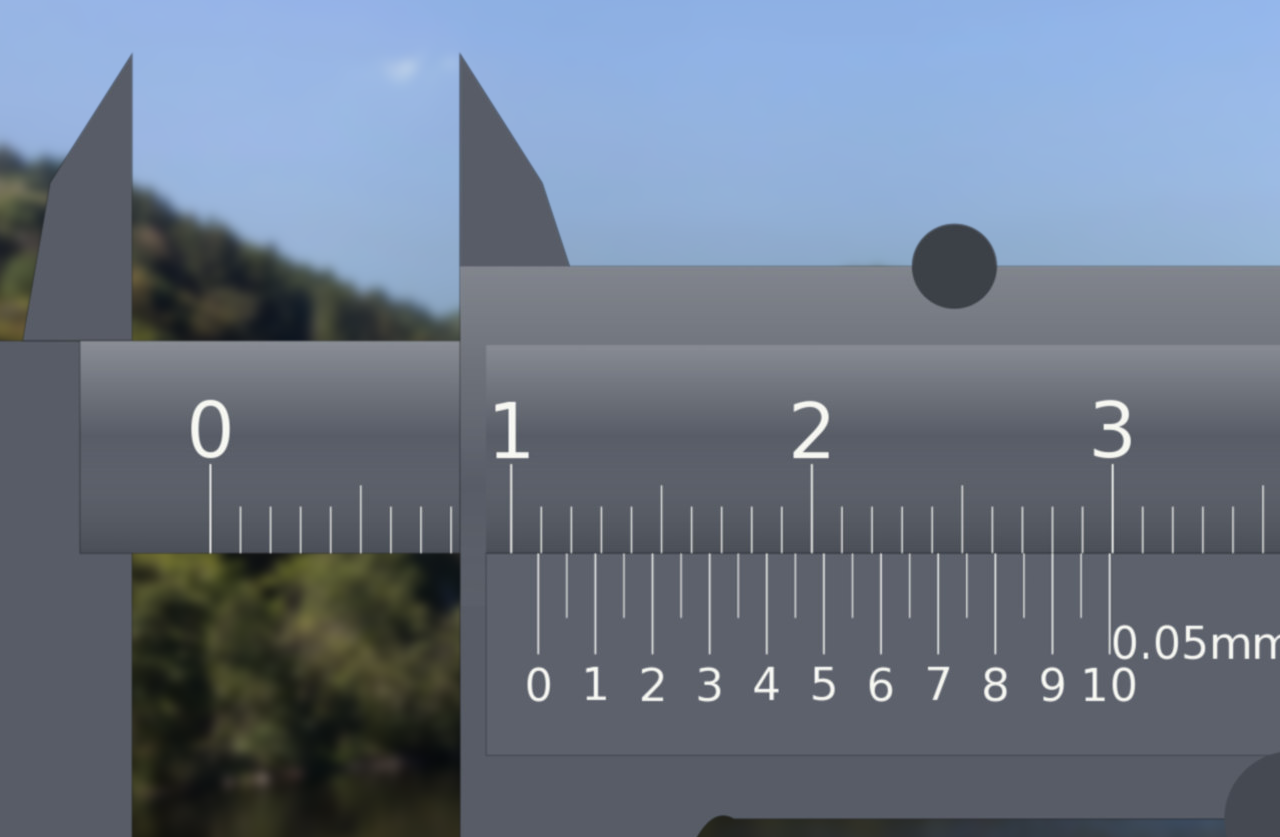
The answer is 10.90 mm
